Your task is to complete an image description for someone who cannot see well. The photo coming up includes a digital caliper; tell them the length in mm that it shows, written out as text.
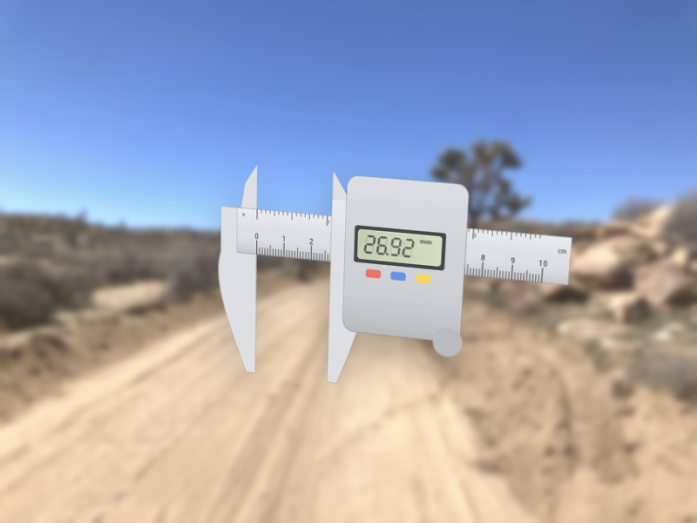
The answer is 26.92 mm
